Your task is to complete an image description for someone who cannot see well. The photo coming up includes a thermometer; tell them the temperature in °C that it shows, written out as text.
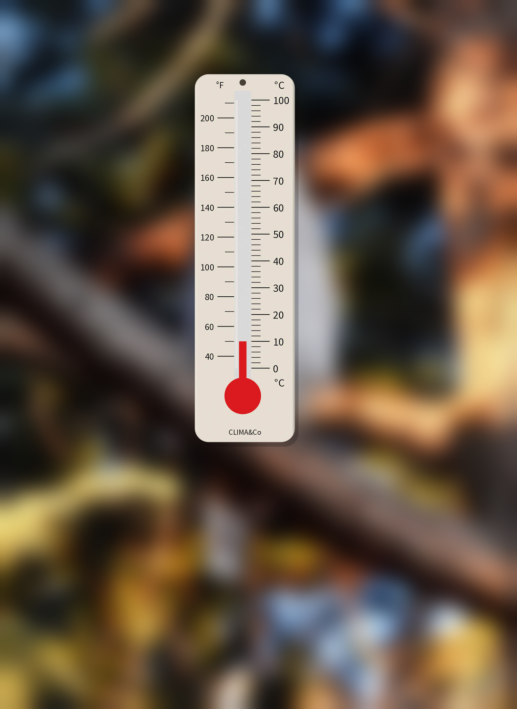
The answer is 10 °C
